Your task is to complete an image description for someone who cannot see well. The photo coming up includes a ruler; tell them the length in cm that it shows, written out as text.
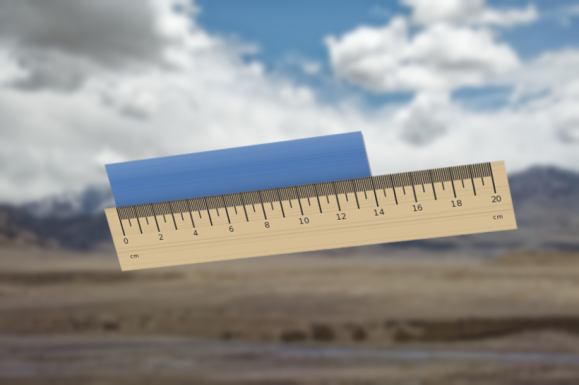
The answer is 14 cm
